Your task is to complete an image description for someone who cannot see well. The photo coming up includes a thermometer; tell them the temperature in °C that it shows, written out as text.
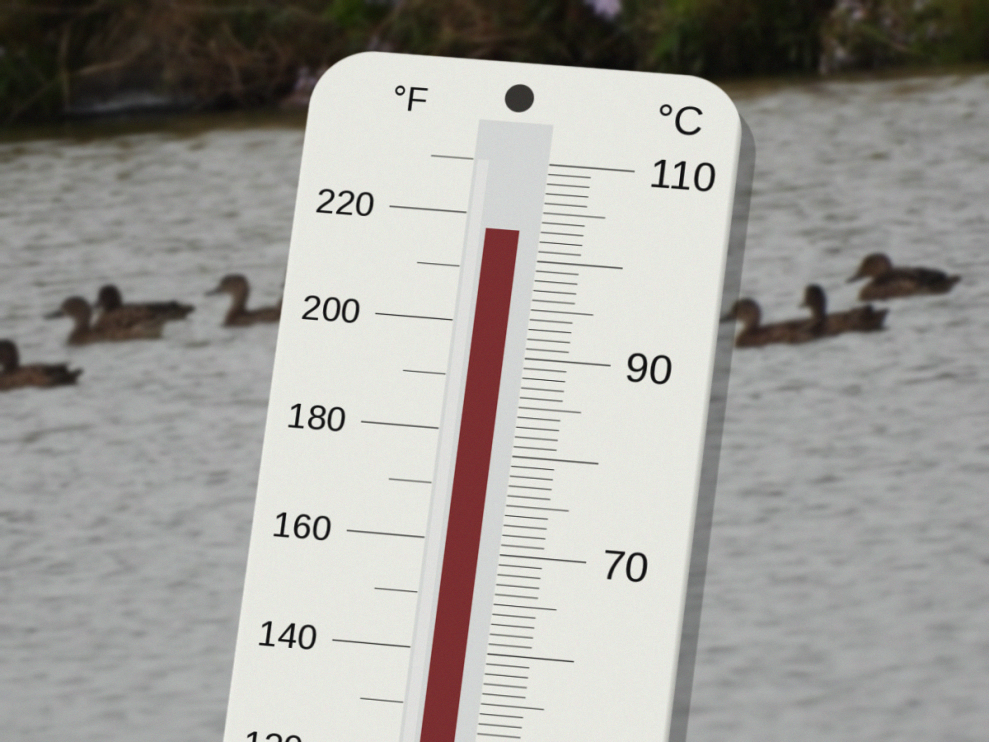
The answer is 103 °C
